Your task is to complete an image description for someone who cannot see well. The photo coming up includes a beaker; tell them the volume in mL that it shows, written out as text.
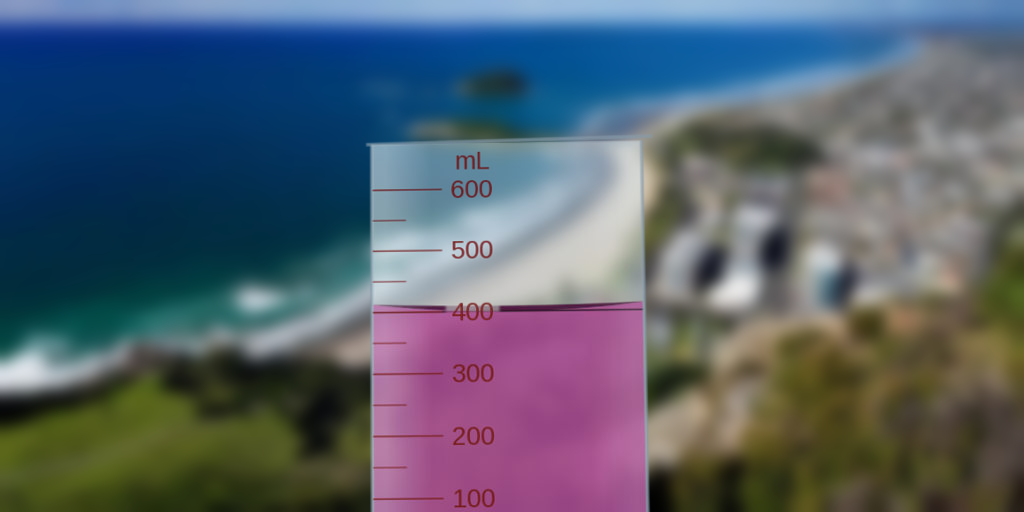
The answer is 400 mL
